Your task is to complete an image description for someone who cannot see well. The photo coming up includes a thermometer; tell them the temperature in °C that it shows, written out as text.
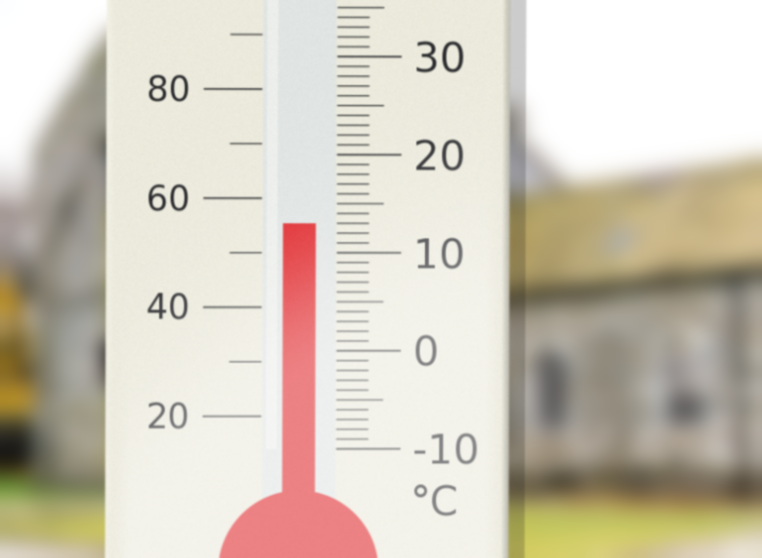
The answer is 13 °C
